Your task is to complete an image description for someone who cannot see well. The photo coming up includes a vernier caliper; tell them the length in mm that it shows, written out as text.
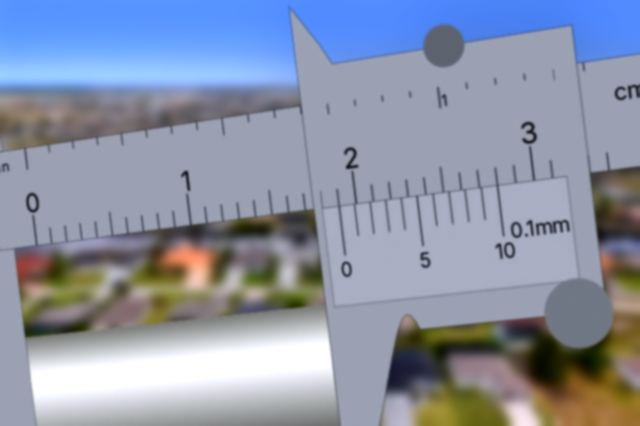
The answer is 19.0 mm
